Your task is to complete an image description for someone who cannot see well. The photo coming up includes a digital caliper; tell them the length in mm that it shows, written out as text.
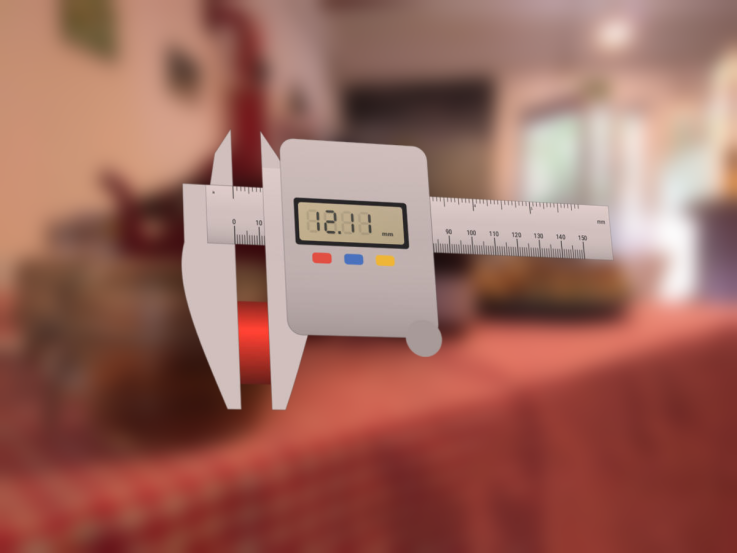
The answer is 12.11 mm
